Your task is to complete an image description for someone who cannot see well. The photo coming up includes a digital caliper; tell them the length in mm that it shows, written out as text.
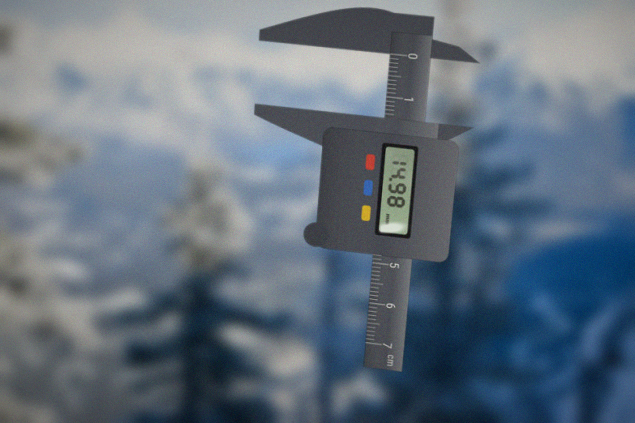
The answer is 14.98 mm
